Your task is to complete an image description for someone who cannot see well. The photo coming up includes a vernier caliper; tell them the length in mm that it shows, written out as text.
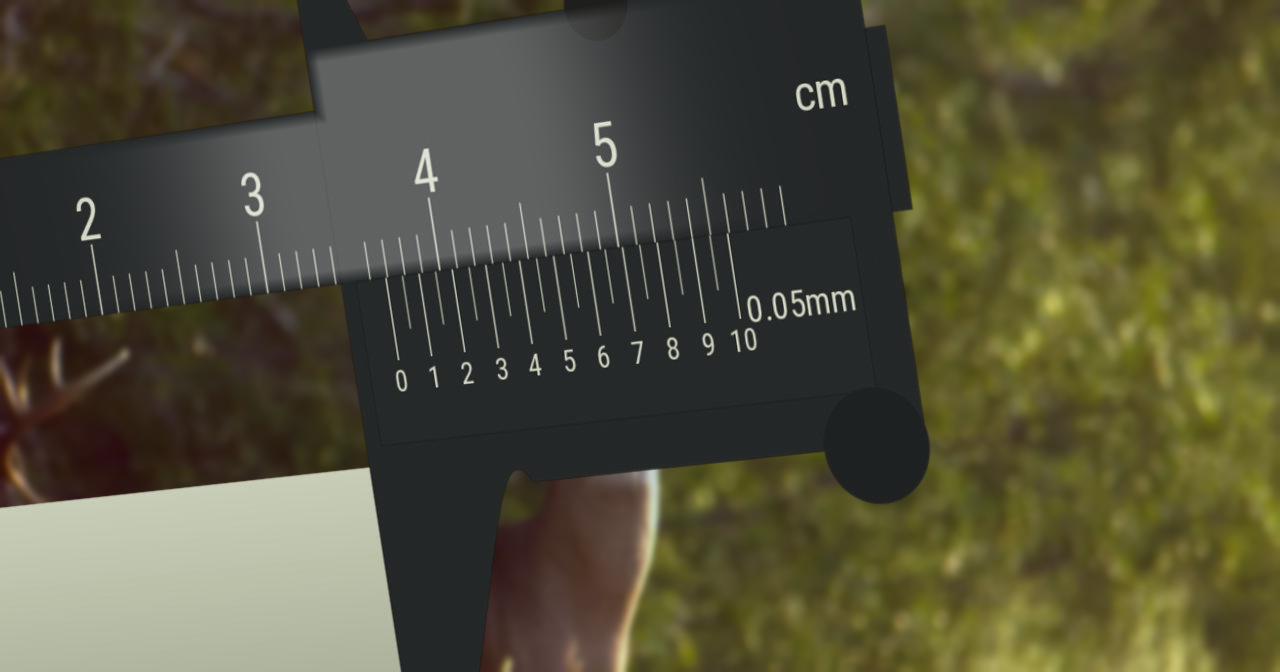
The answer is 36.9 mm
